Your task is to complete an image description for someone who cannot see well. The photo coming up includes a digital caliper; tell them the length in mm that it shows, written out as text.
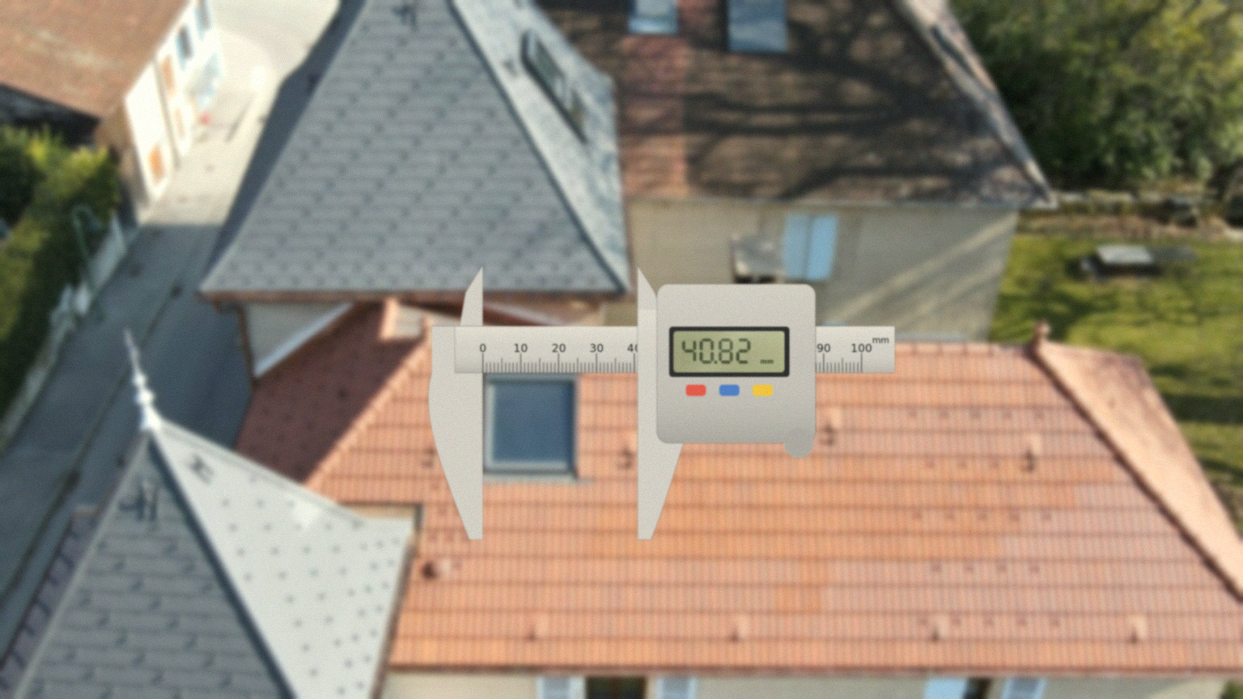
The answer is 40.82 mm
